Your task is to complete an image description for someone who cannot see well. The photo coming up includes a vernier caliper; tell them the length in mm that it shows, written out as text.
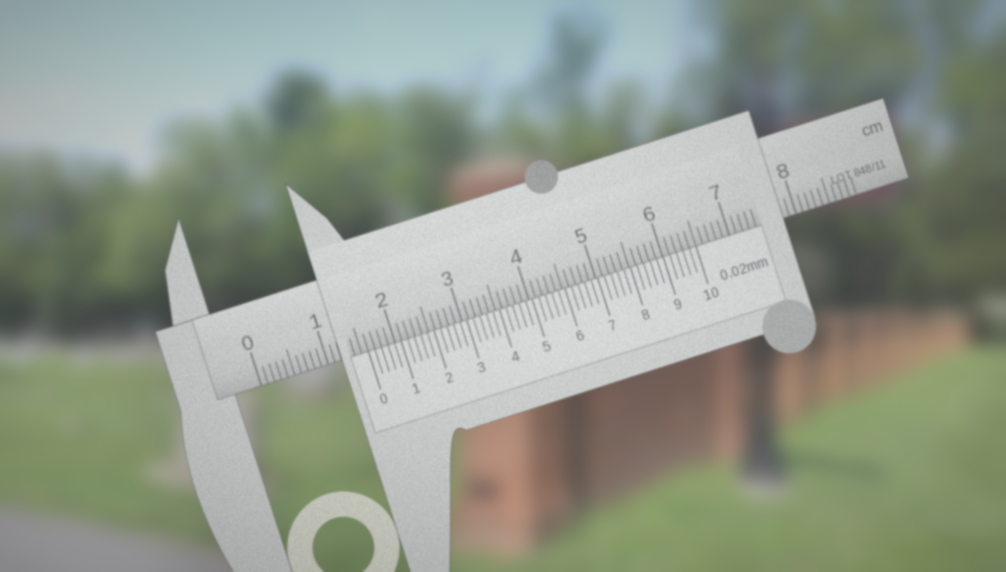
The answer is 16.0 mm
